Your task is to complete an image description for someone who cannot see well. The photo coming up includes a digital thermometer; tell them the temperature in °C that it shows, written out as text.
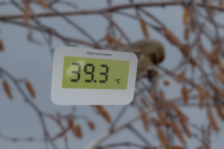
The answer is 39.3 °C
